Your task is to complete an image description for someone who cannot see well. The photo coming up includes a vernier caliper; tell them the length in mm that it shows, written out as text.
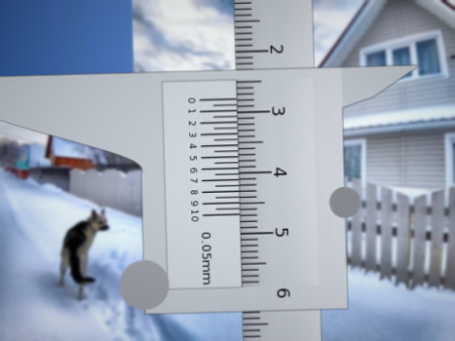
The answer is 27.8 mm
